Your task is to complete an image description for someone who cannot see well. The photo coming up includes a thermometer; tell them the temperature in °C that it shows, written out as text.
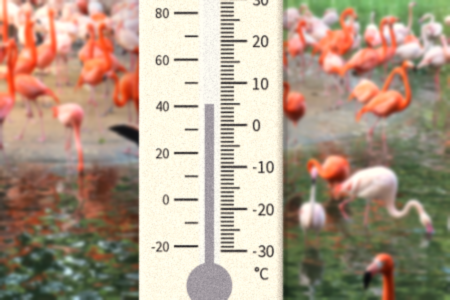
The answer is 5 °C
